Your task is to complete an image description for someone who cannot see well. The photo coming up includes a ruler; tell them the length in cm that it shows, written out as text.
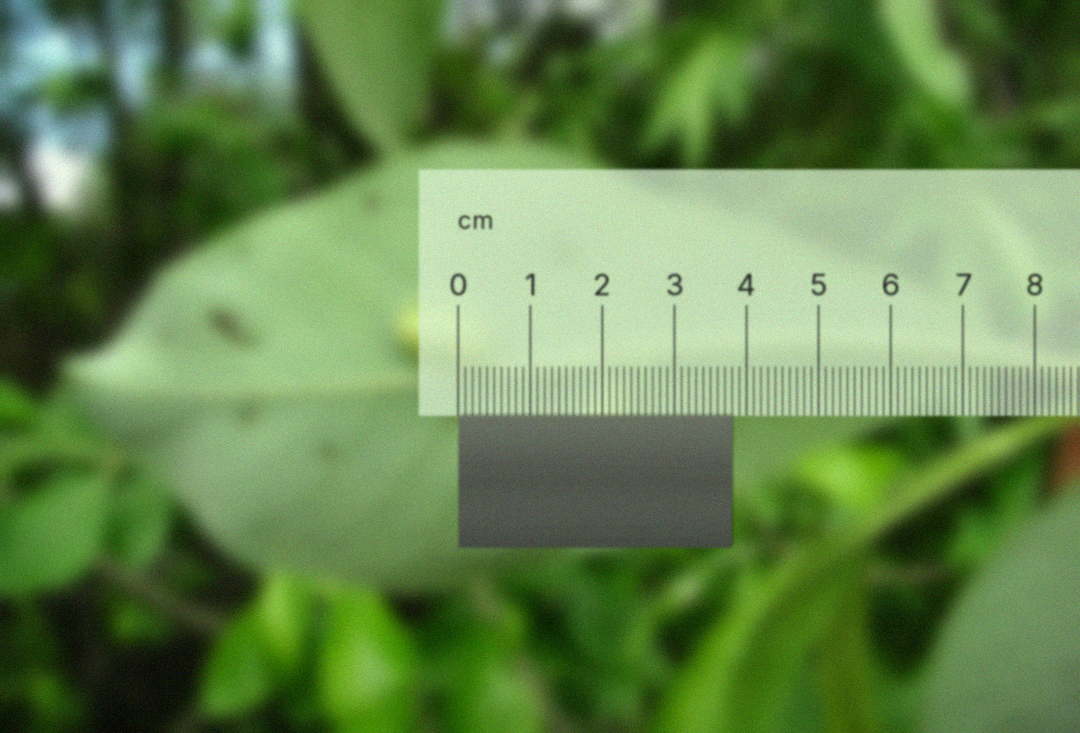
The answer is 3.8 cm
